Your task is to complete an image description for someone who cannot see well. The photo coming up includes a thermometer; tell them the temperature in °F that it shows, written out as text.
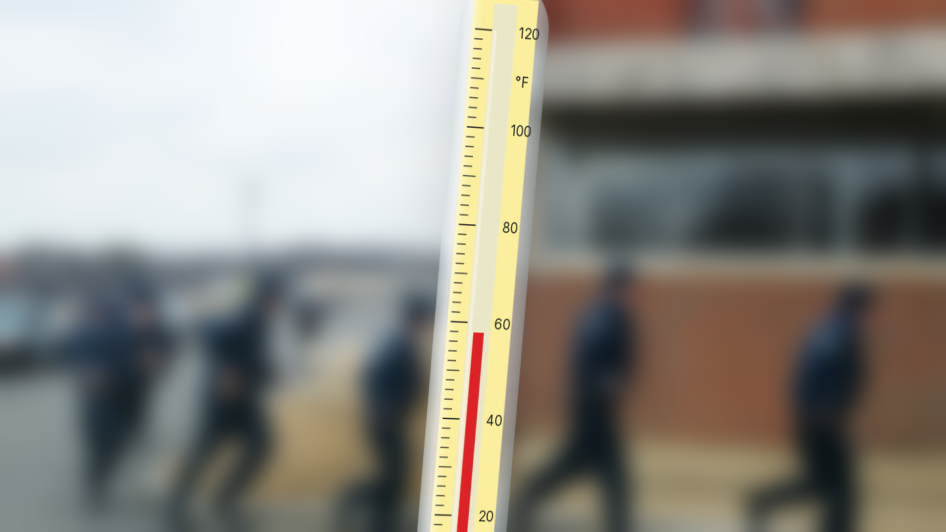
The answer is 58 °F
